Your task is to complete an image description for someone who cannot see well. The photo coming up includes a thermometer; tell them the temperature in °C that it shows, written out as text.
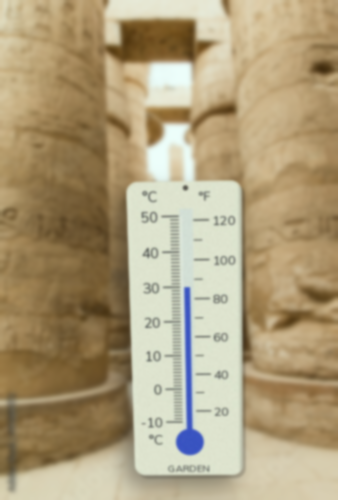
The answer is 30 °C
